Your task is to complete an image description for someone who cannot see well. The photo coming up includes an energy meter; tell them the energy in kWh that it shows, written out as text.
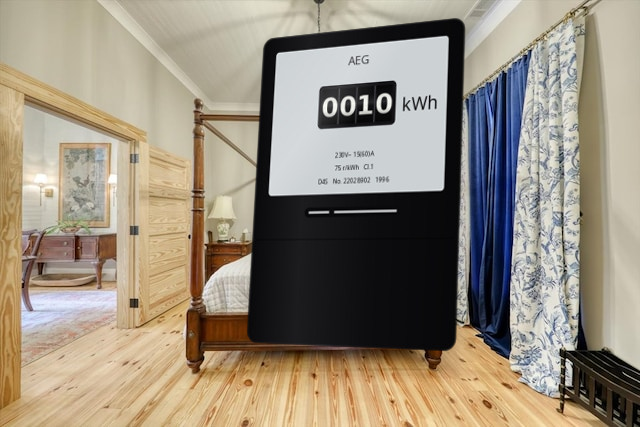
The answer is 10 kWh
